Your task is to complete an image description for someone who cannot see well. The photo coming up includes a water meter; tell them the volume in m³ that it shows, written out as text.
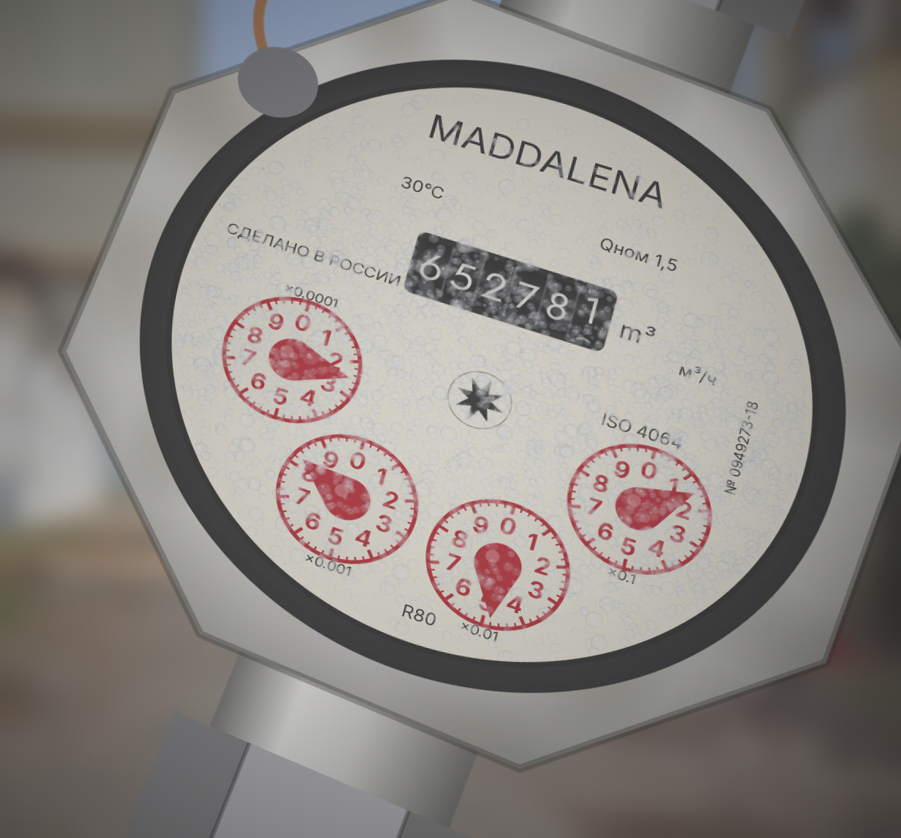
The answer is 652781.1482 m³
